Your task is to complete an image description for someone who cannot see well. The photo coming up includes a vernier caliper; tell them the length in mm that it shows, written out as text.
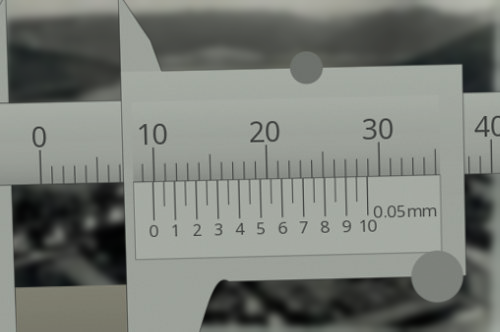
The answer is 9.9 mm
